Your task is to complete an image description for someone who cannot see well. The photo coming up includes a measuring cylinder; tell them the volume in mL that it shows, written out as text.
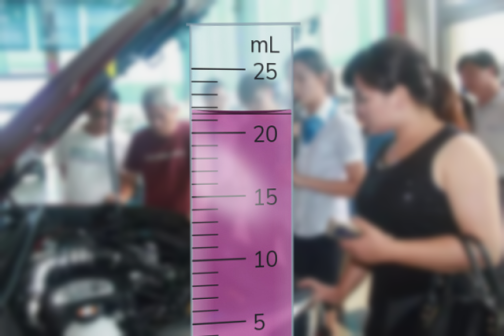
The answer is 21.5 mL
